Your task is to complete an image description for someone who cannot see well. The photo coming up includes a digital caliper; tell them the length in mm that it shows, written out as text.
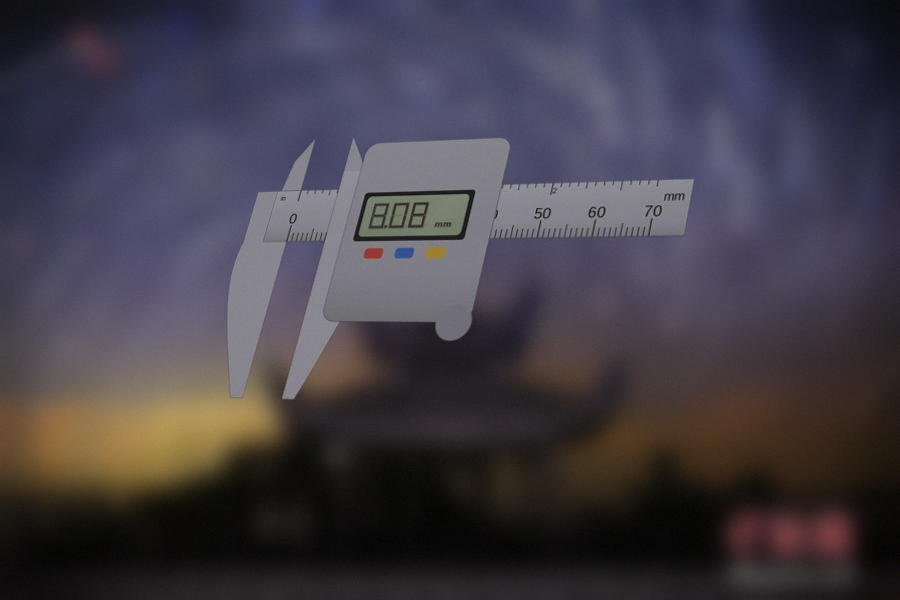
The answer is 8.08 mm
